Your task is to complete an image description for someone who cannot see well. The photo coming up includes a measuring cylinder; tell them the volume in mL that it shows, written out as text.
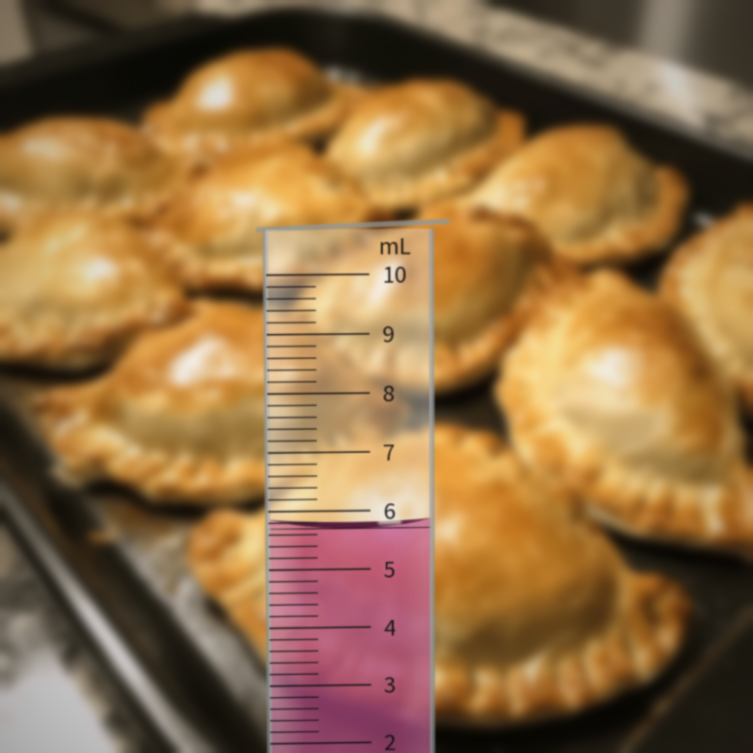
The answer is 5.7 mL
